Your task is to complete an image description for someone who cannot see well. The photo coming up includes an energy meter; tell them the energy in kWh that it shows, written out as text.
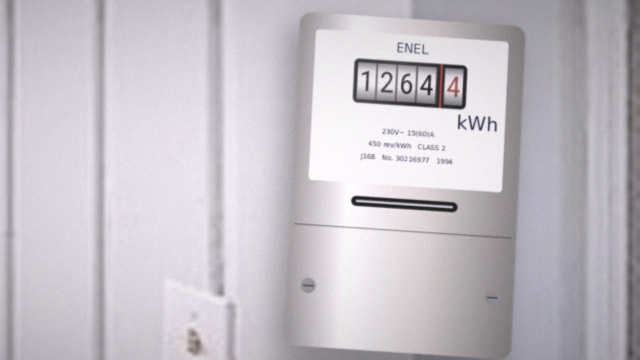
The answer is 1264.4 kWh
